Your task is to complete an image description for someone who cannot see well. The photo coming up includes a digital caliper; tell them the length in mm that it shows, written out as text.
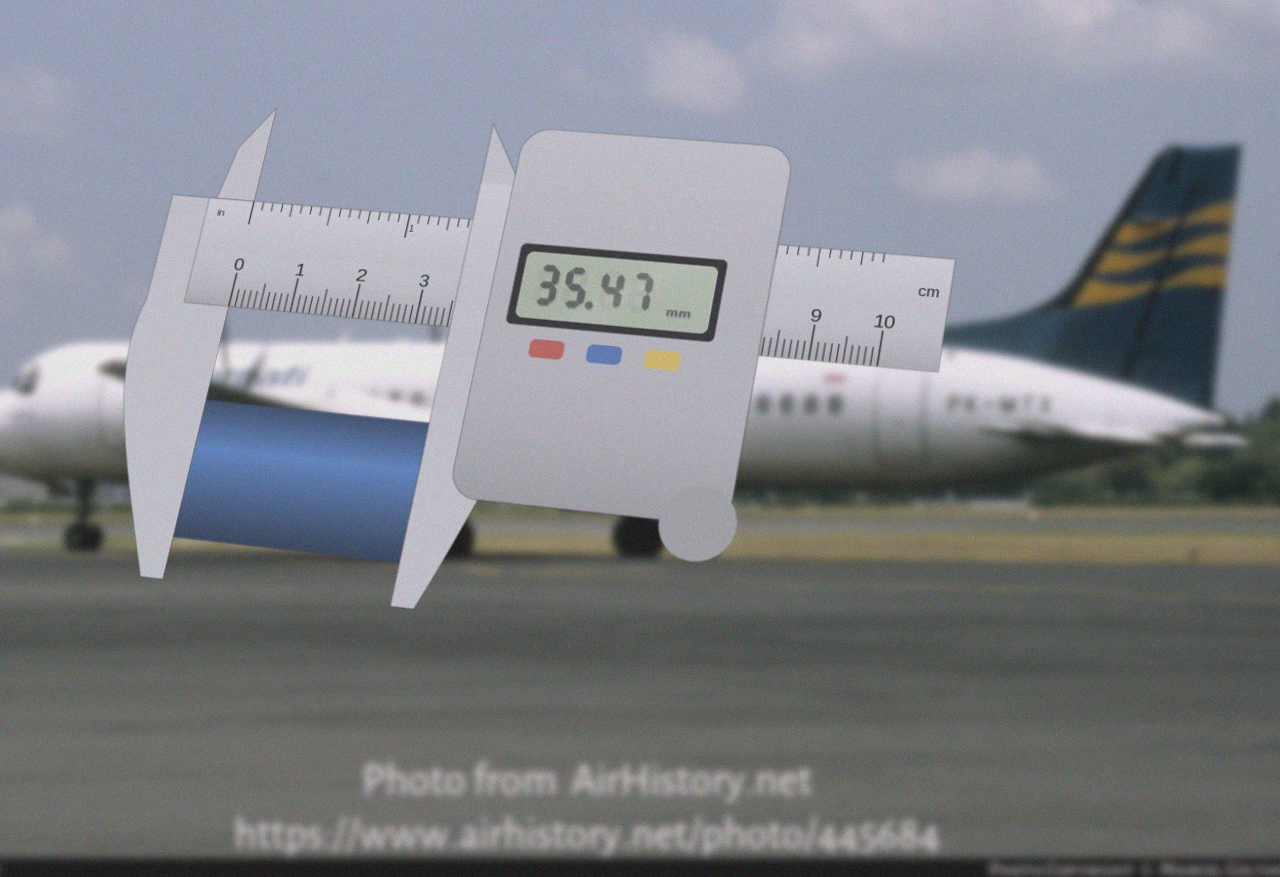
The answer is 35.47 mm
